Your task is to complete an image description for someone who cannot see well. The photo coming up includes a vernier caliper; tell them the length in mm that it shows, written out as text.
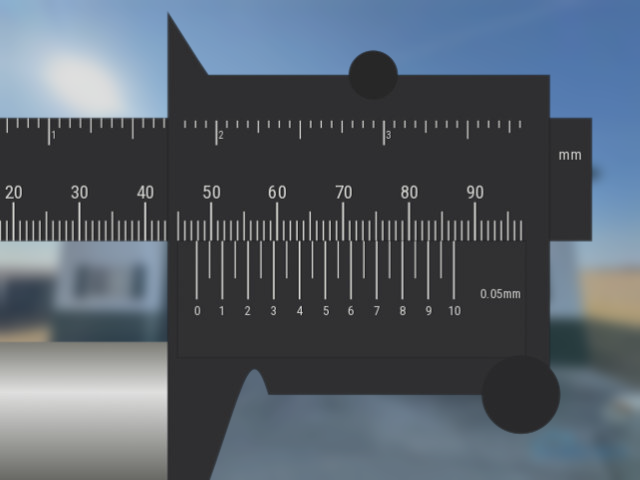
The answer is 47.8 mm
